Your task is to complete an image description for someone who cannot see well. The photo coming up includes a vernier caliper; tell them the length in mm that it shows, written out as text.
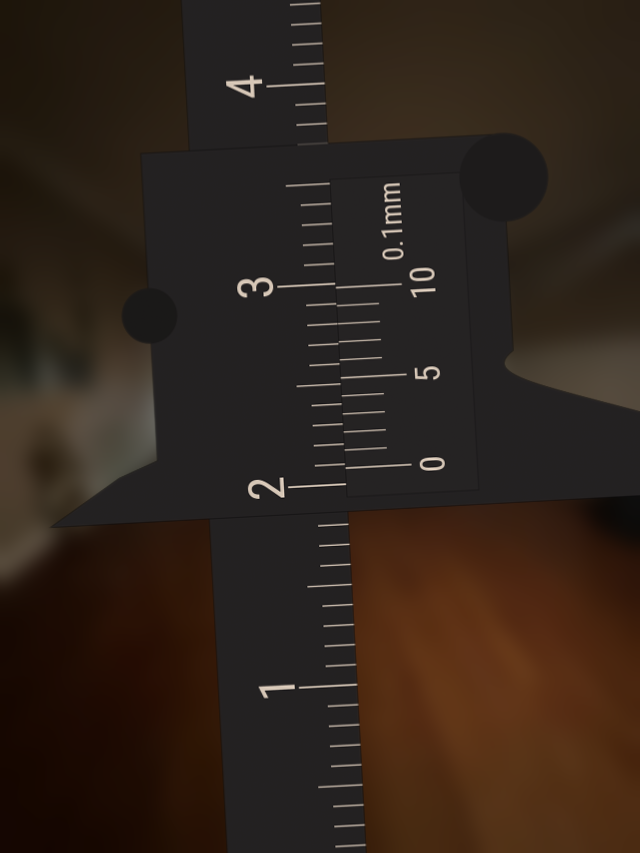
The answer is 20.8 mm
